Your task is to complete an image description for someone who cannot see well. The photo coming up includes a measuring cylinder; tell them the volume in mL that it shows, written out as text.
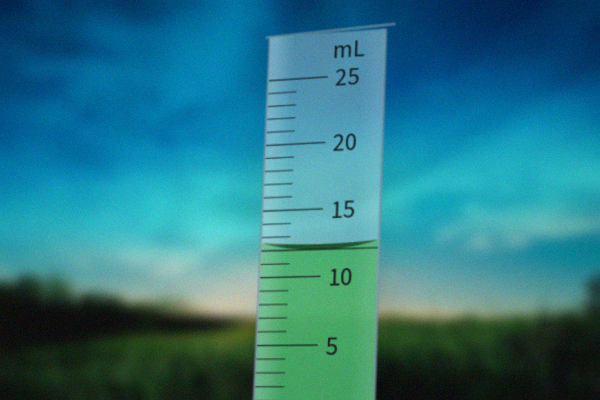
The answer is 12 mL
